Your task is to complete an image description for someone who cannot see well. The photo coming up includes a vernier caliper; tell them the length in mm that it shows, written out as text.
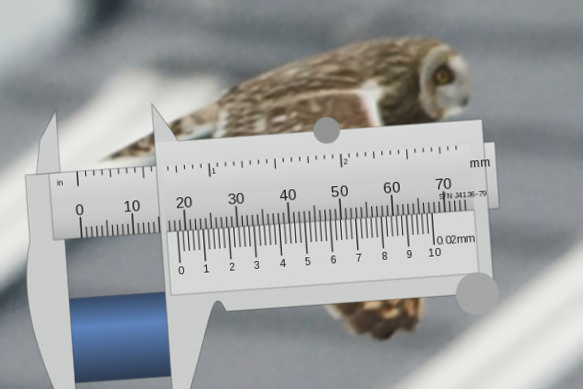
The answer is 18.5 mm
